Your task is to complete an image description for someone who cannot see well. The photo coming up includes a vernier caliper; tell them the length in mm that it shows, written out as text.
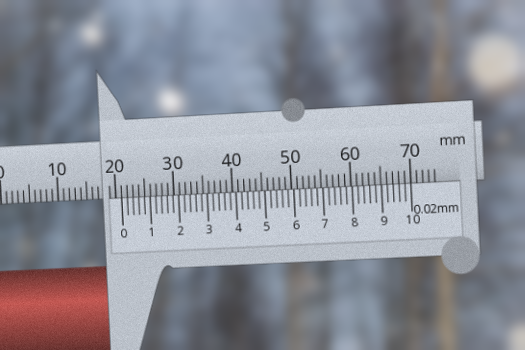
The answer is 21.0 mm
